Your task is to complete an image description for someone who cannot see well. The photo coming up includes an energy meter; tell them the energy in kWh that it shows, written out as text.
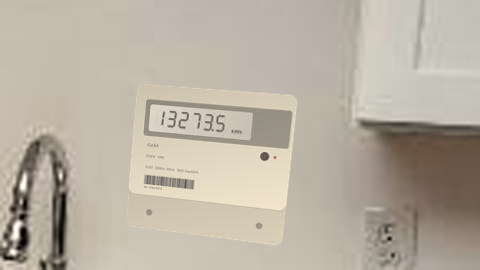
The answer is 13273.5 kWh
